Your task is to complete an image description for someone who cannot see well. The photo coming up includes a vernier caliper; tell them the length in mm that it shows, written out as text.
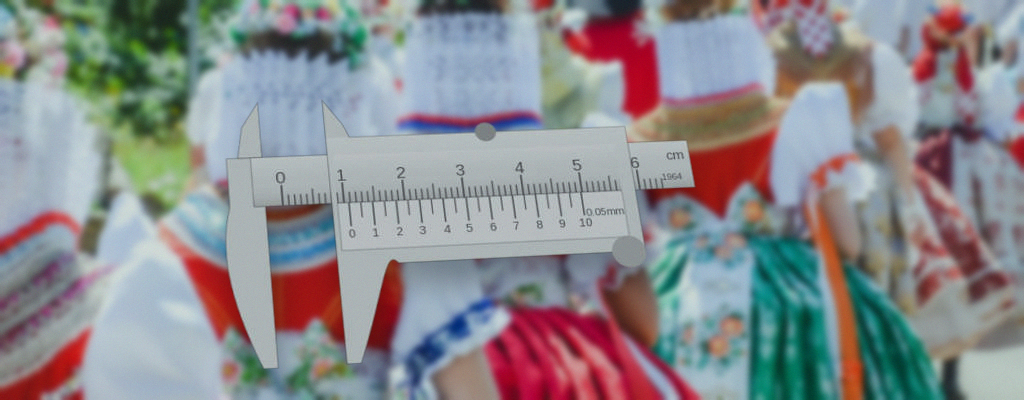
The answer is 10.8 mm
